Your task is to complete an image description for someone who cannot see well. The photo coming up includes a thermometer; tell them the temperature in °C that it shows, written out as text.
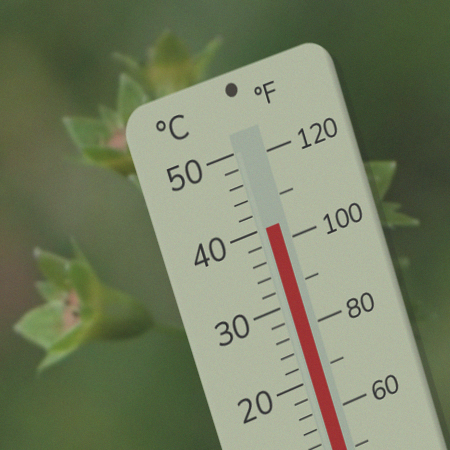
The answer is 40 °C
